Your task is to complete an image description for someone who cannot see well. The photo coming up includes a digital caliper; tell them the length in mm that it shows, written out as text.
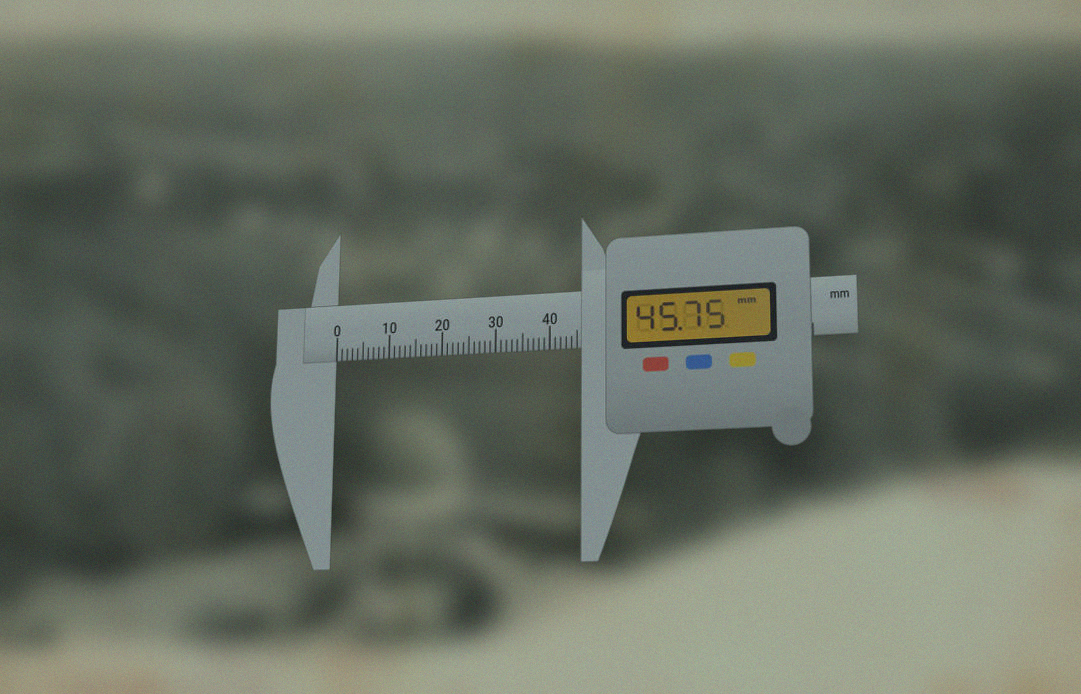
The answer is 45.75 mm
